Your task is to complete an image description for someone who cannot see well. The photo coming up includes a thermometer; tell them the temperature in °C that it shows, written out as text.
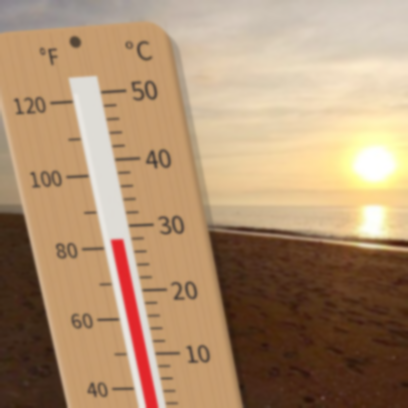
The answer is 28 °C
